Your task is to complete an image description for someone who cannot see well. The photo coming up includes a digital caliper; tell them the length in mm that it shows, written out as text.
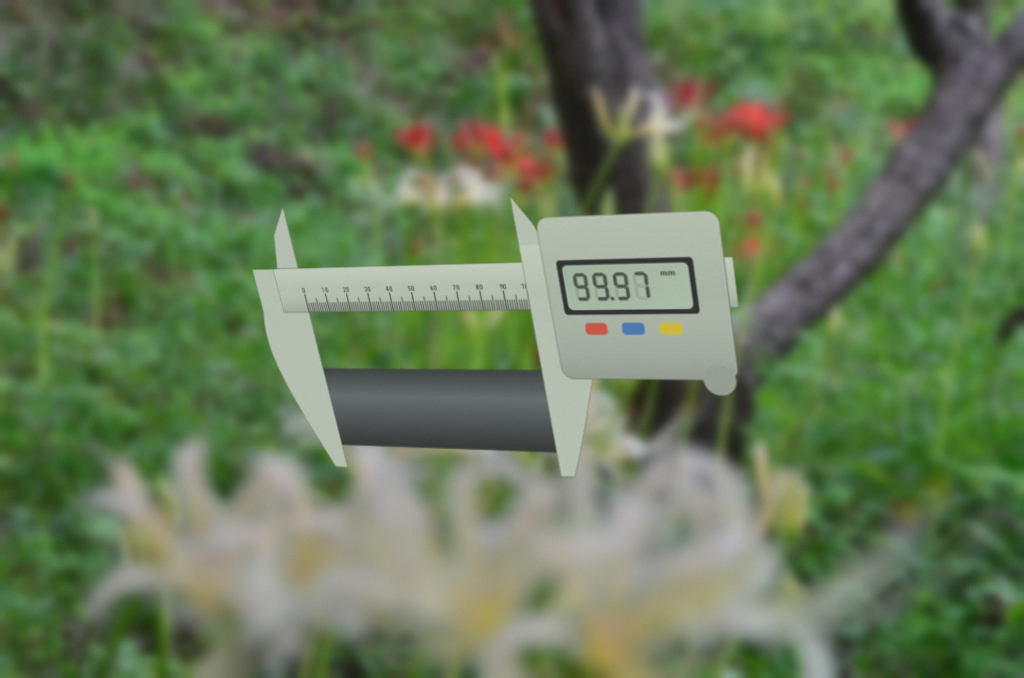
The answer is 99.97 mm
